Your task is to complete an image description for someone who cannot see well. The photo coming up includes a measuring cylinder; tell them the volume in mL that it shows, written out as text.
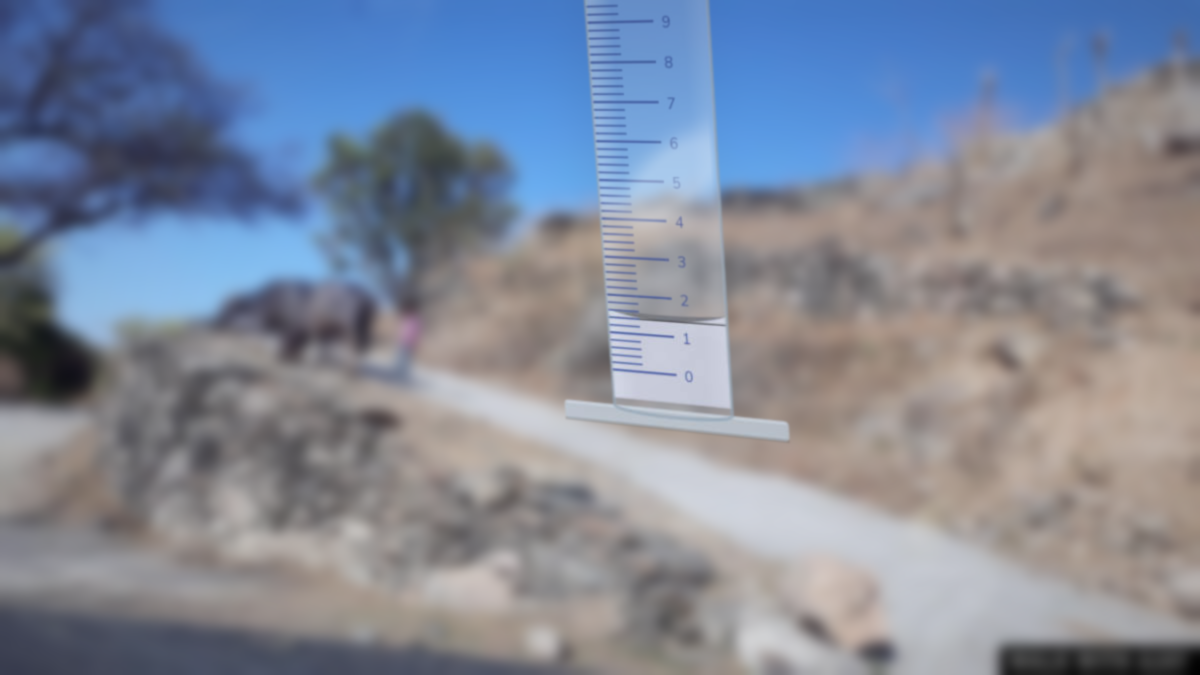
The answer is 1.4 mL
